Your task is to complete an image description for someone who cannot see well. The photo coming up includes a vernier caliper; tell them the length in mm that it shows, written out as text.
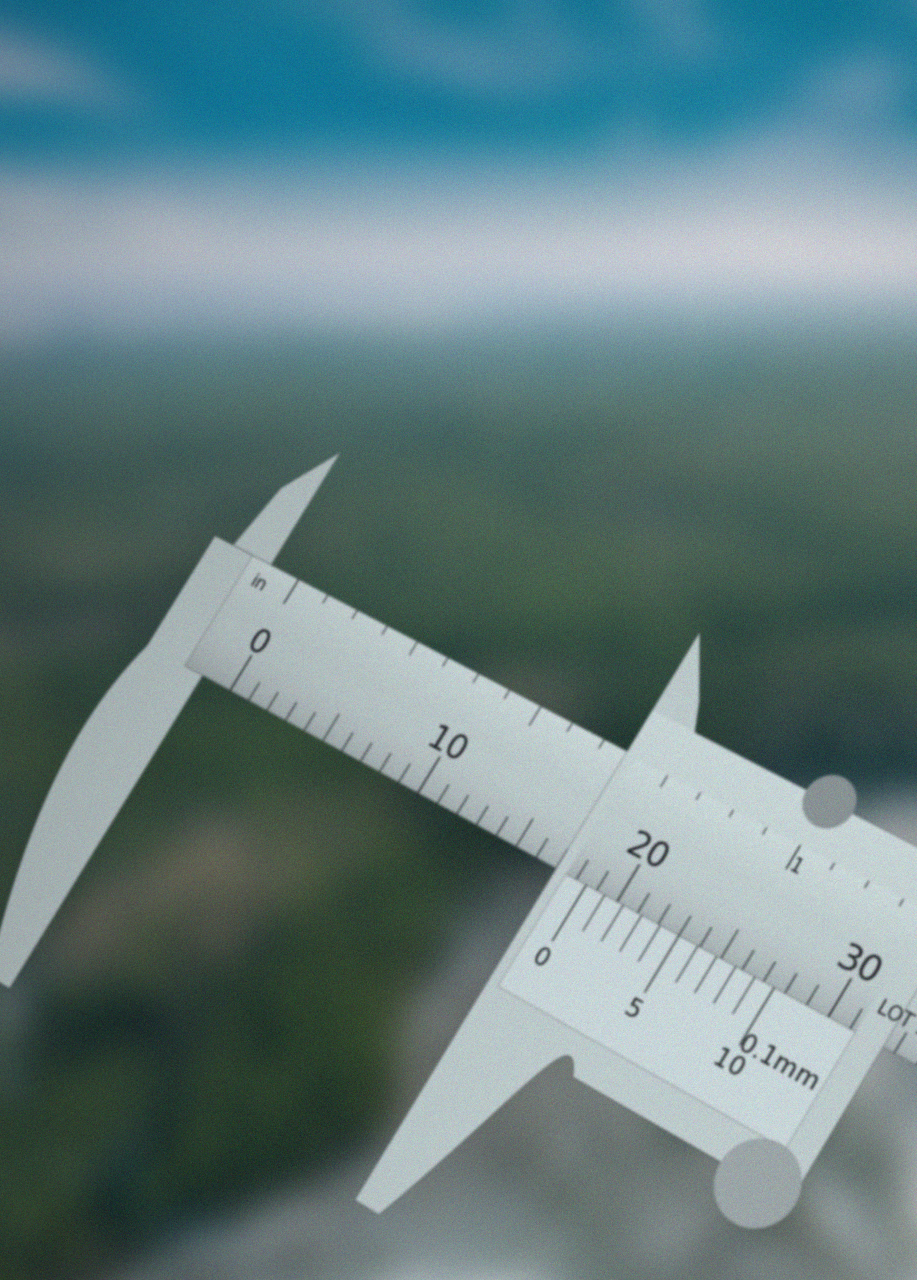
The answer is 18.5 mm
